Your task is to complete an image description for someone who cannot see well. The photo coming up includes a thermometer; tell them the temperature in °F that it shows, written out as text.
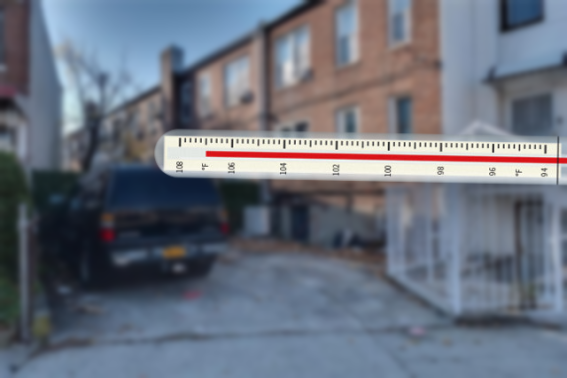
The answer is 107 °F
